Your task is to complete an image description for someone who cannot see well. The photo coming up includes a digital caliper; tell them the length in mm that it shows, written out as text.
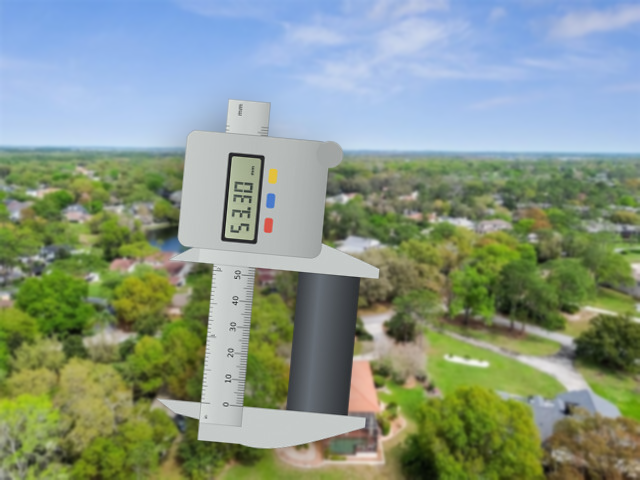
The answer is 53.30 mm
